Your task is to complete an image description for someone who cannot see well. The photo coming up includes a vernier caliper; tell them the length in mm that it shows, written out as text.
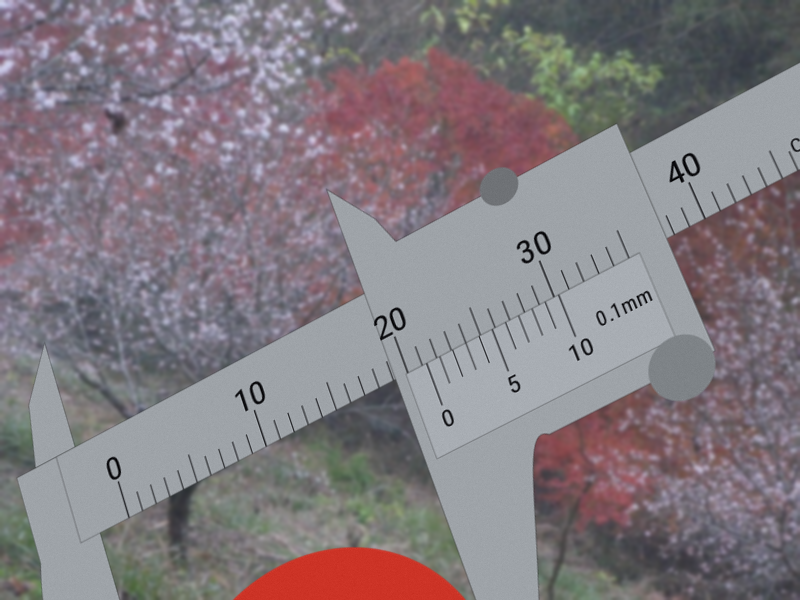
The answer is 21.3 mm
